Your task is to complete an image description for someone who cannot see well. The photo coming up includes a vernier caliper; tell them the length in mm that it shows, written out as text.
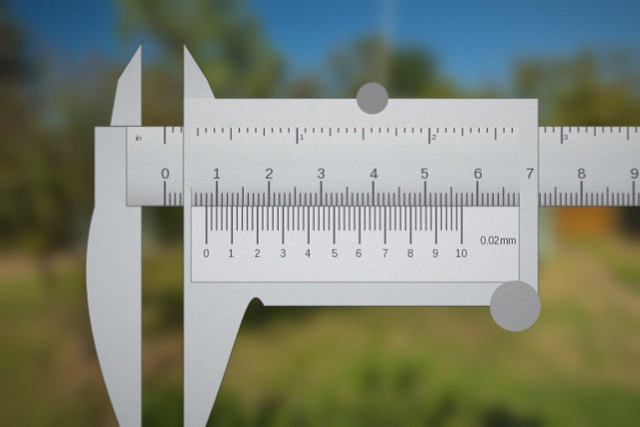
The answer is 8.0 mm
